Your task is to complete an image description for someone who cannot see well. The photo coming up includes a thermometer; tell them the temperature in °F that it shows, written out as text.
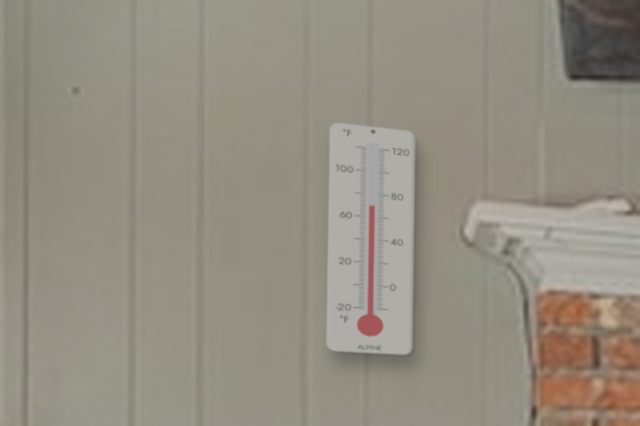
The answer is 70 °F
